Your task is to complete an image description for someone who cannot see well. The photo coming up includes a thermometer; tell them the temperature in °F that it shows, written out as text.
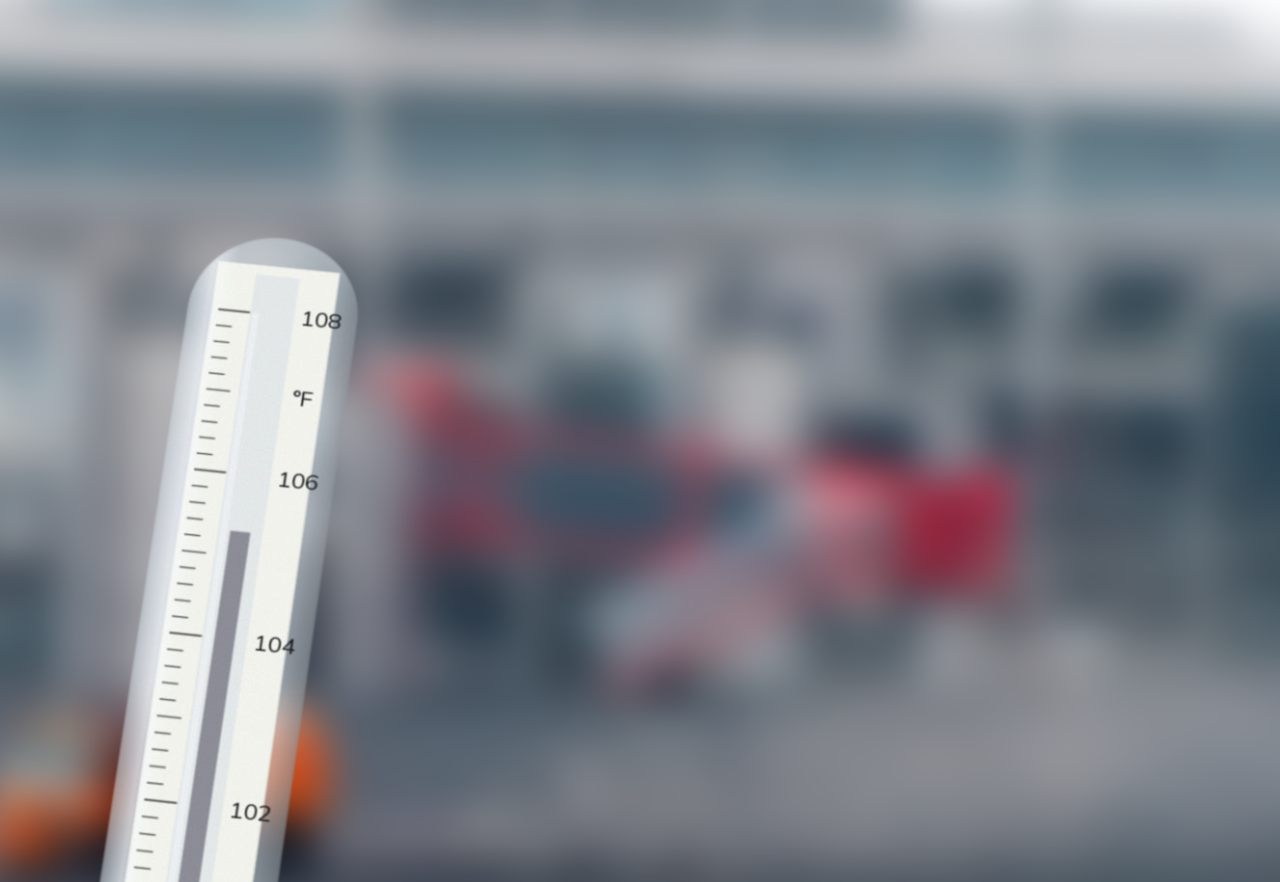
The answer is 105.3 °F
